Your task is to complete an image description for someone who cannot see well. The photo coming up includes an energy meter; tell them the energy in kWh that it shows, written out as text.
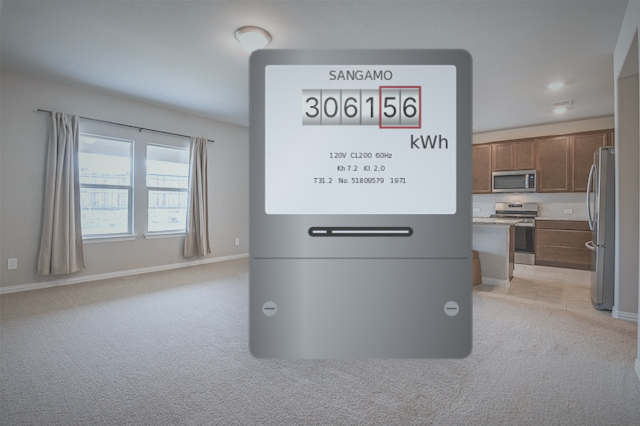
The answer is 3061.56 kWh
